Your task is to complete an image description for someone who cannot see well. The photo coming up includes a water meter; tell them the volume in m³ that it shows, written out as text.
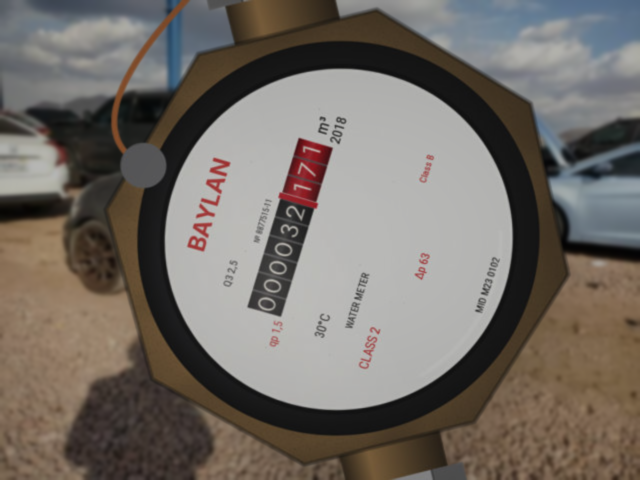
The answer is 32.171 m³
